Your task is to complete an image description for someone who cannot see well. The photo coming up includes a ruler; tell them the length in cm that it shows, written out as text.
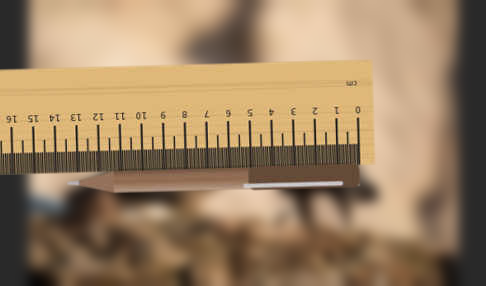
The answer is 13.5 cm
